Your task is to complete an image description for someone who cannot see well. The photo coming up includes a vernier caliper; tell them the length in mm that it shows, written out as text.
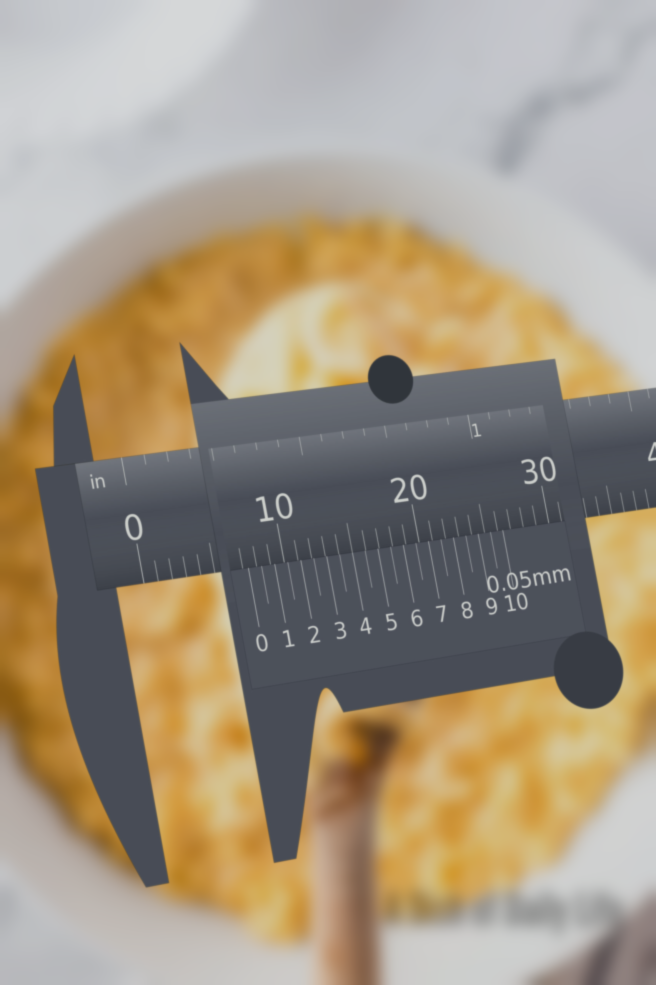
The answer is 7.4 mm
